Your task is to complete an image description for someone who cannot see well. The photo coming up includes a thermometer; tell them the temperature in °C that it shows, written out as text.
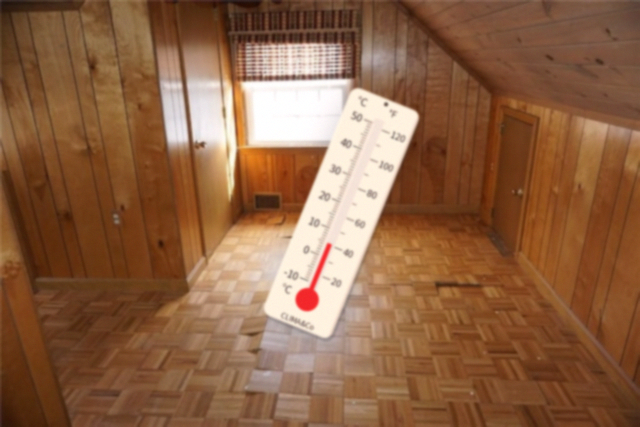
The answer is 5 °C
